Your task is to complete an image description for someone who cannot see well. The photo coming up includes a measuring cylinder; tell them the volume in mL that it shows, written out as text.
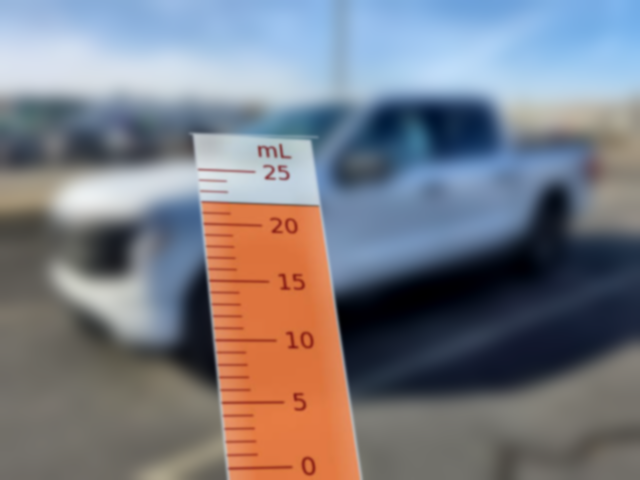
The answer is 22 mL
